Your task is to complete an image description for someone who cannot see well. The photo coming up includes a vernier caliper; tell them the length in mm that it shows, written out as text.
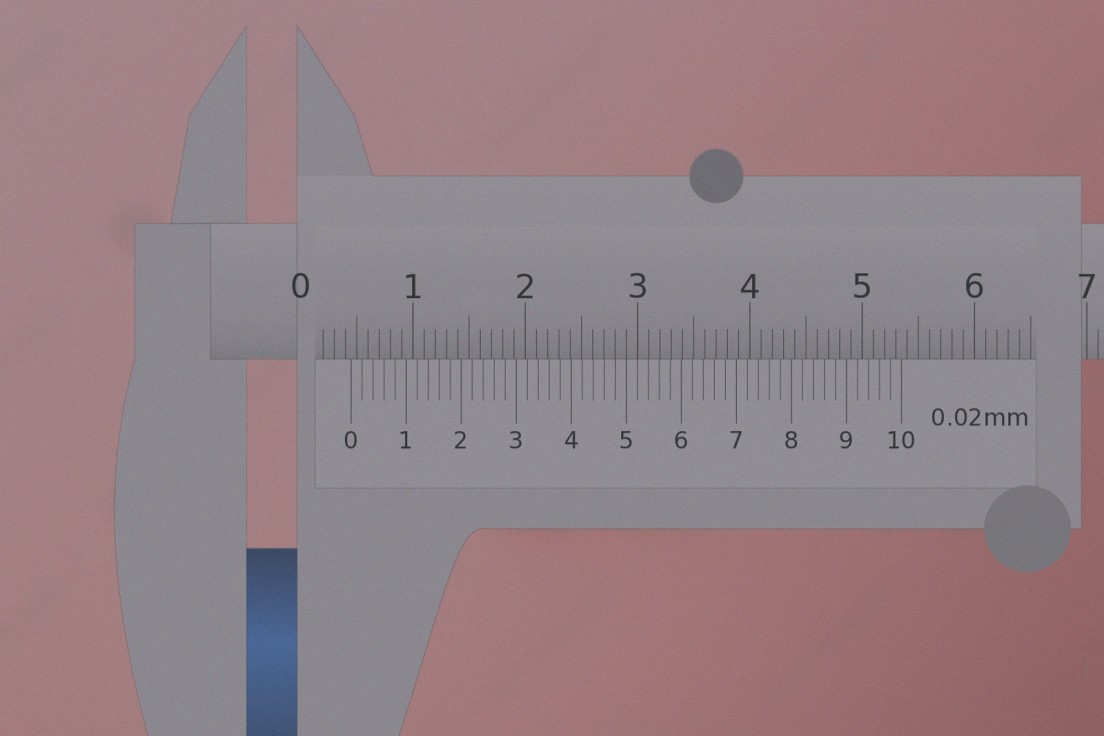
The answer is 4.5 mm
